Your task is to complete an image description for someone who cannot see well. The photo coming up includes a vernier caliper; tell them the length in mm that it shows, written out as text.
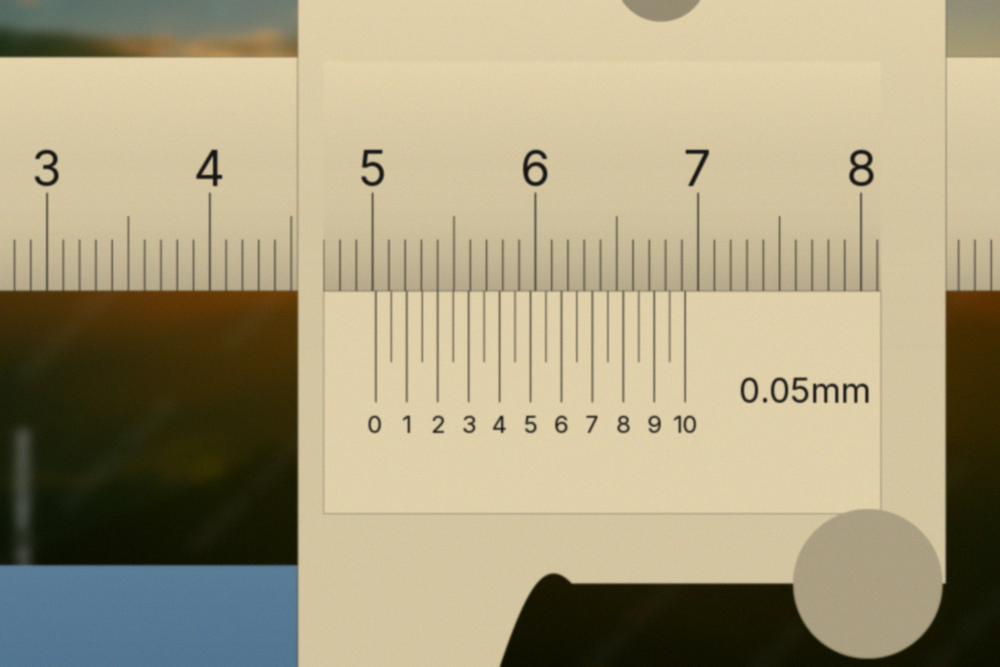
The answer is 50.2 mm
